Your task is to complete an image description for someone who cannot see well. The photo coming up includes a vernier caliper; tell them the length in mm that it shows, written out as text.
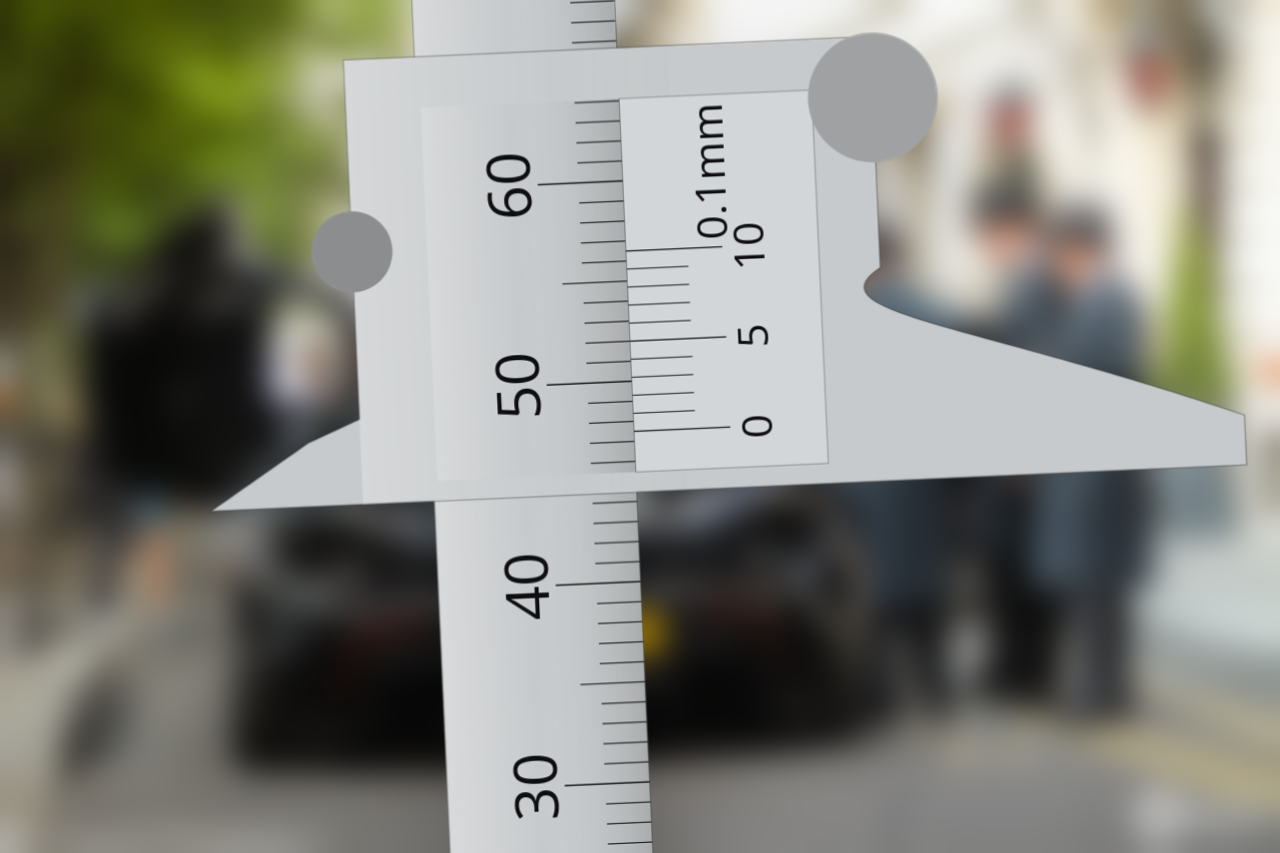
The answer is 47.5 mm
